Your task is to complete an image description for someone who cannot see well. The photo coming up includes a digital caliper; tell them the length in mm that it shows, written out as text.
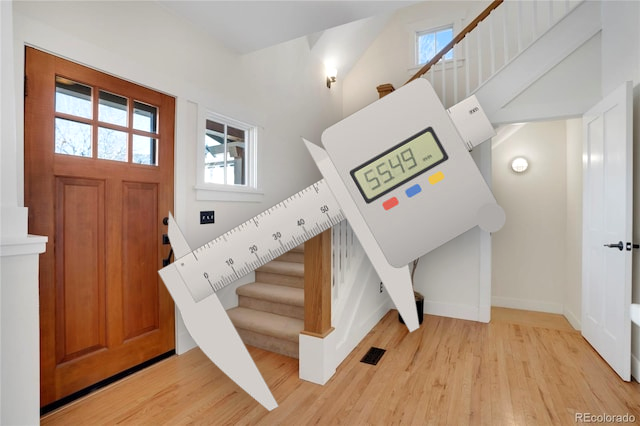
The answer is 55.49 mm
